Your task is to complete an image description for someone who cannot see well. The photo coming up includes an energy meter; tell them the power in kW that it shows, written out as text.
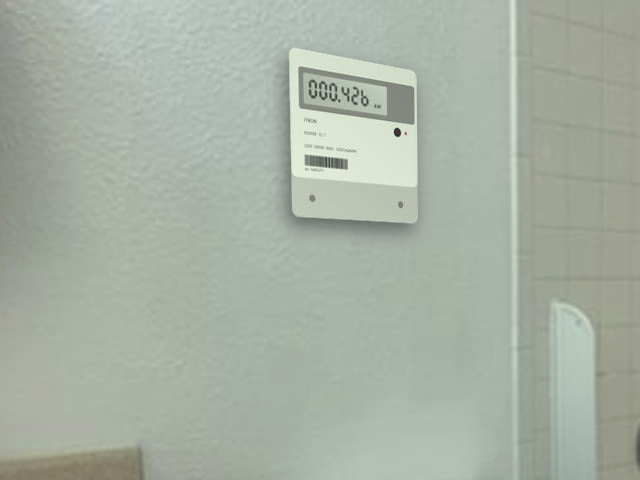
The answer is 0.426 kW
